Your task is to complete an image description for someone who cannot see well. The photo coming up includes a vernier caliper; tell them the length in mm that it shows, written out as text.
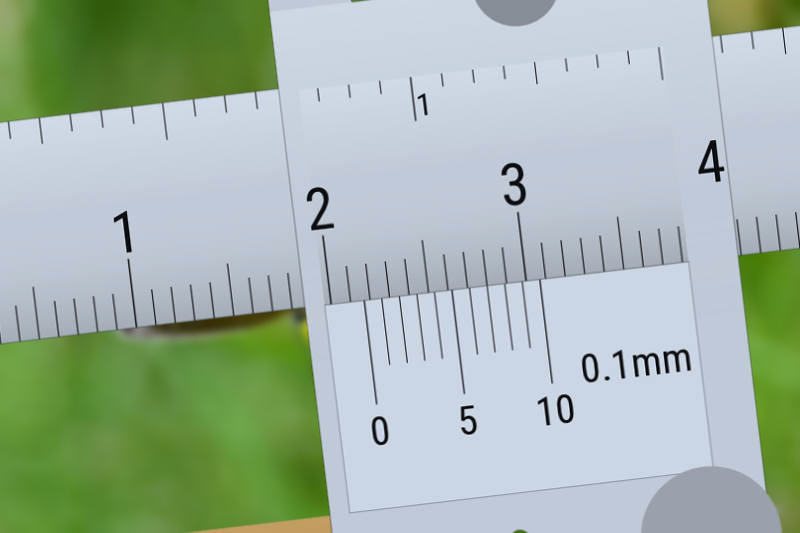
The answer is 21.7 mm
